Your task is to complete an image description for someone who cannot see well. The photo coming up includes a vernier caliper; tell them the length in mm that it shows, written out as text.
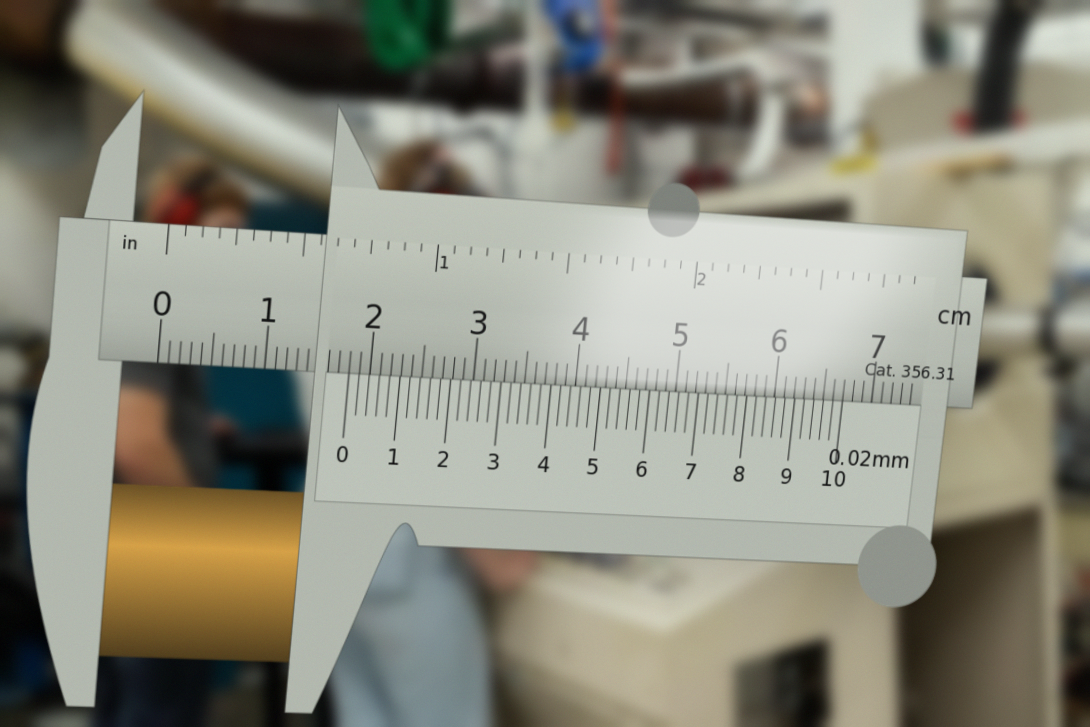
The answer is 18.0 mm
